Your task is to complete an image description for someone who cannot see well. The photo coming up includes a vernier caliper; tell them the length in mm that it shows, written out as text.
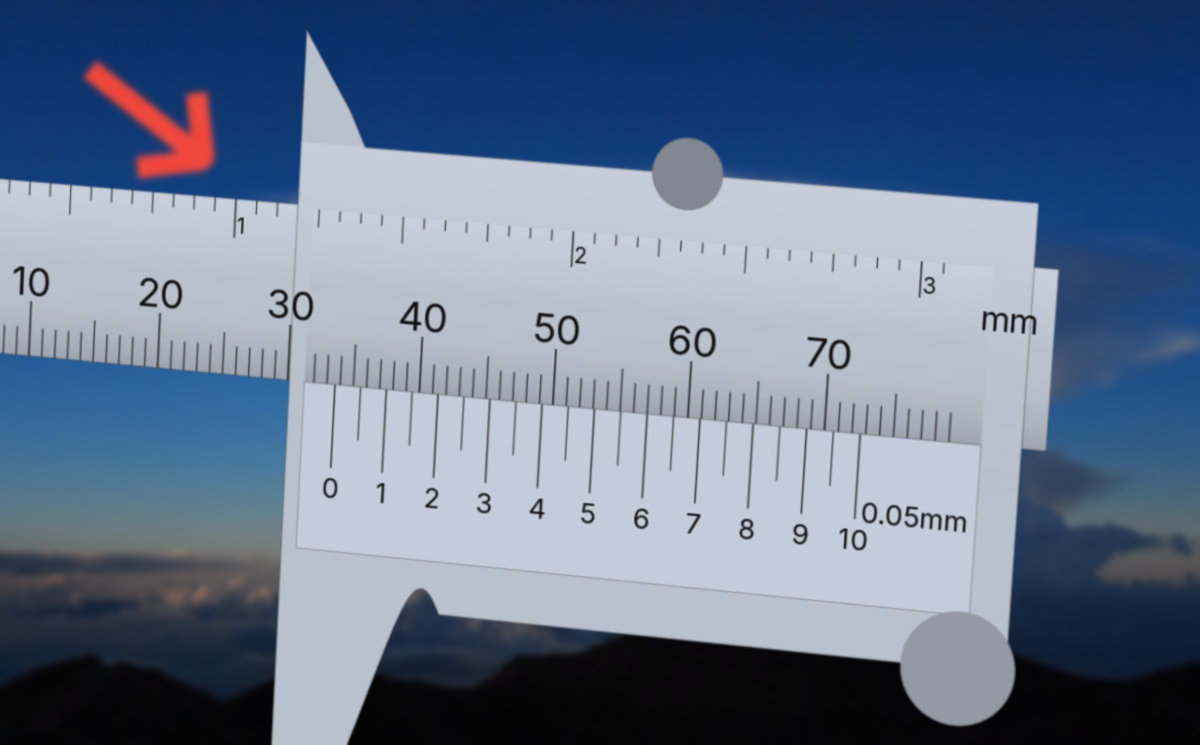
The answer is 33.6 mm
